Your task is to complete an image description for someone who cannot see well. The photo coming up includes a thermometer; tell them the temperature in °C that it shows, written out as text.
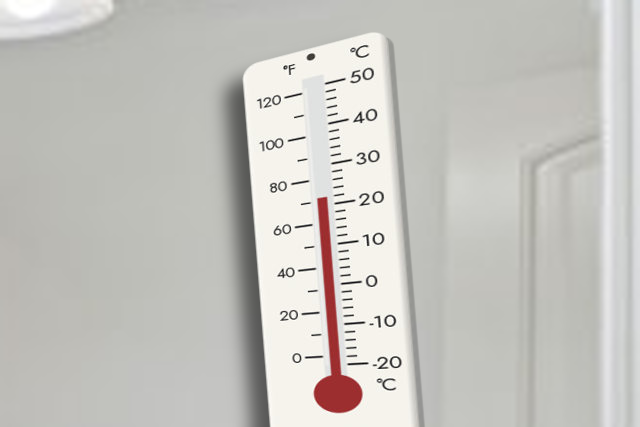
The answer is 22 °C
